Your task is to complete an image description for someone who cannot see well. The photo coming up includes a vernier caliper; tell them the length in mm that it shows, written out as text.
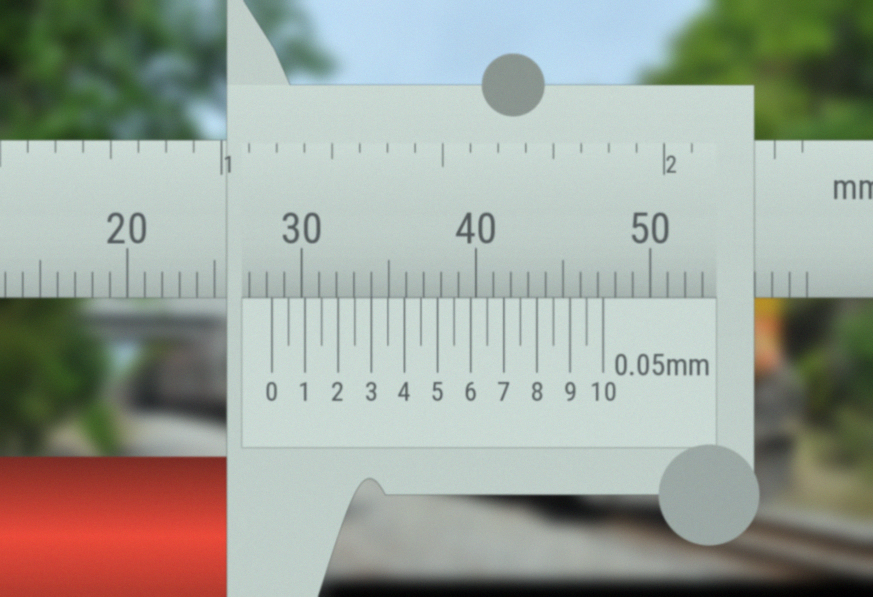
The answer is 28.3 mm
